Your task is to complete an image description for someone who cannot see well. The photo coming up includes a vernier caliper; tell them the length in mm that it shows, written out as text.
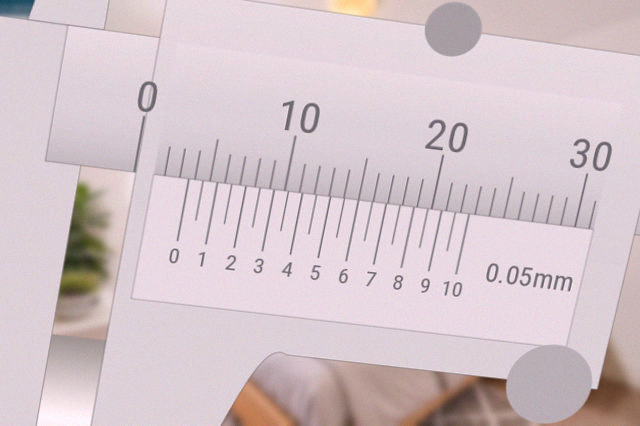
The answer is 3.6 mm
